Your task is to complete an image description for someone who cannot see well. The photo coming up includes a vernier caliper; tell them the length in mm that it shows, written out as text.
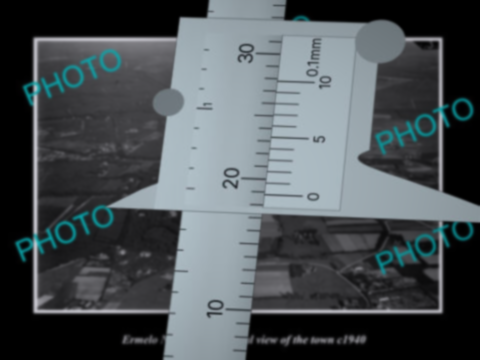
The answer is 18.8 mm
